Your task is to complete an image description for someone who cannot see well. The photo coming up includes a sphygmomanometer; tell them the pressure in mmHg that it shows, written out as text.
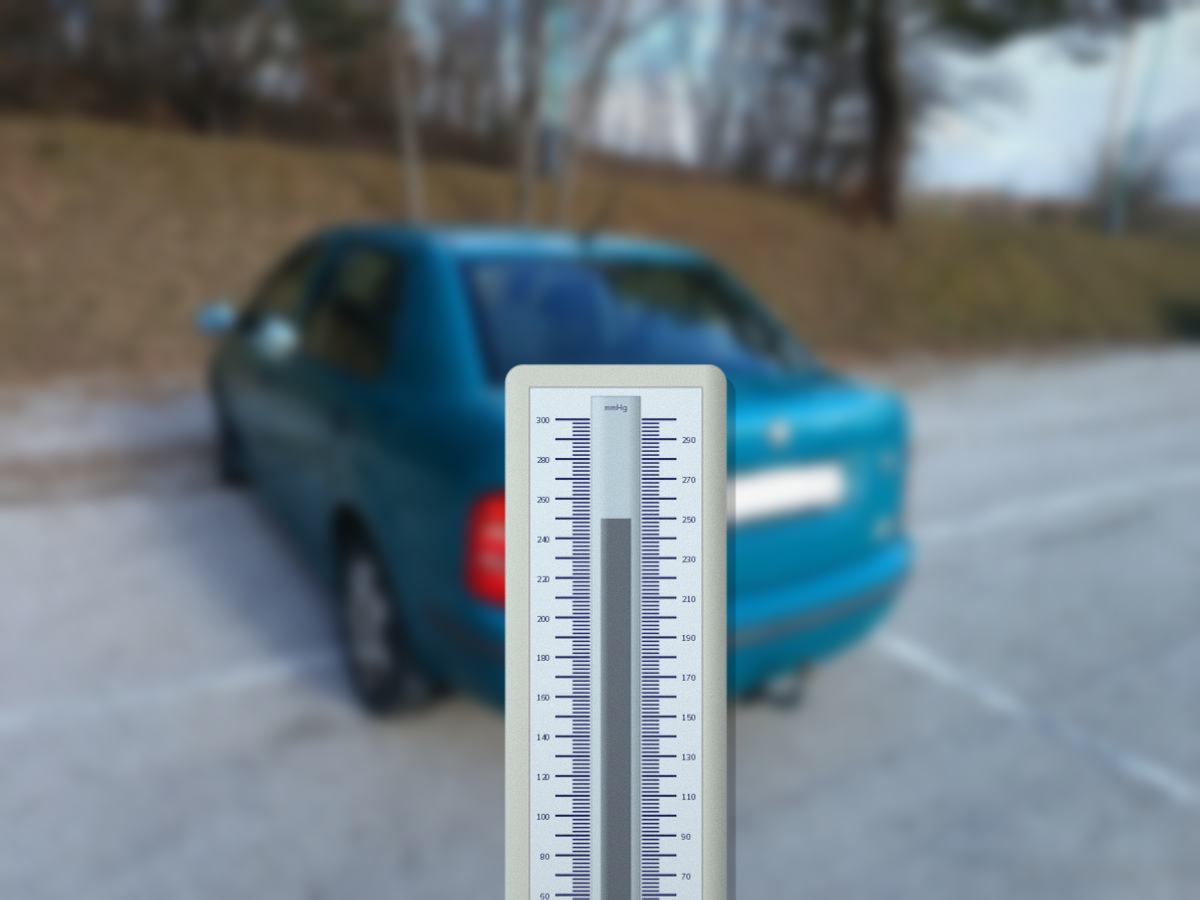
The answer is 250 mmHg
